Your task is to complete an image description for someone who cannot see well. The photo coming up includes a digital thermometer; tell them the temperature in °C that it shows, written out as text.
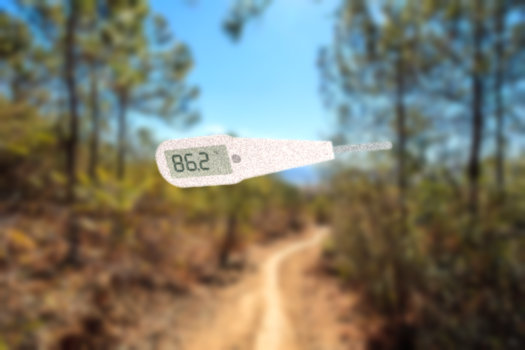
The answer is 86.2 °C
